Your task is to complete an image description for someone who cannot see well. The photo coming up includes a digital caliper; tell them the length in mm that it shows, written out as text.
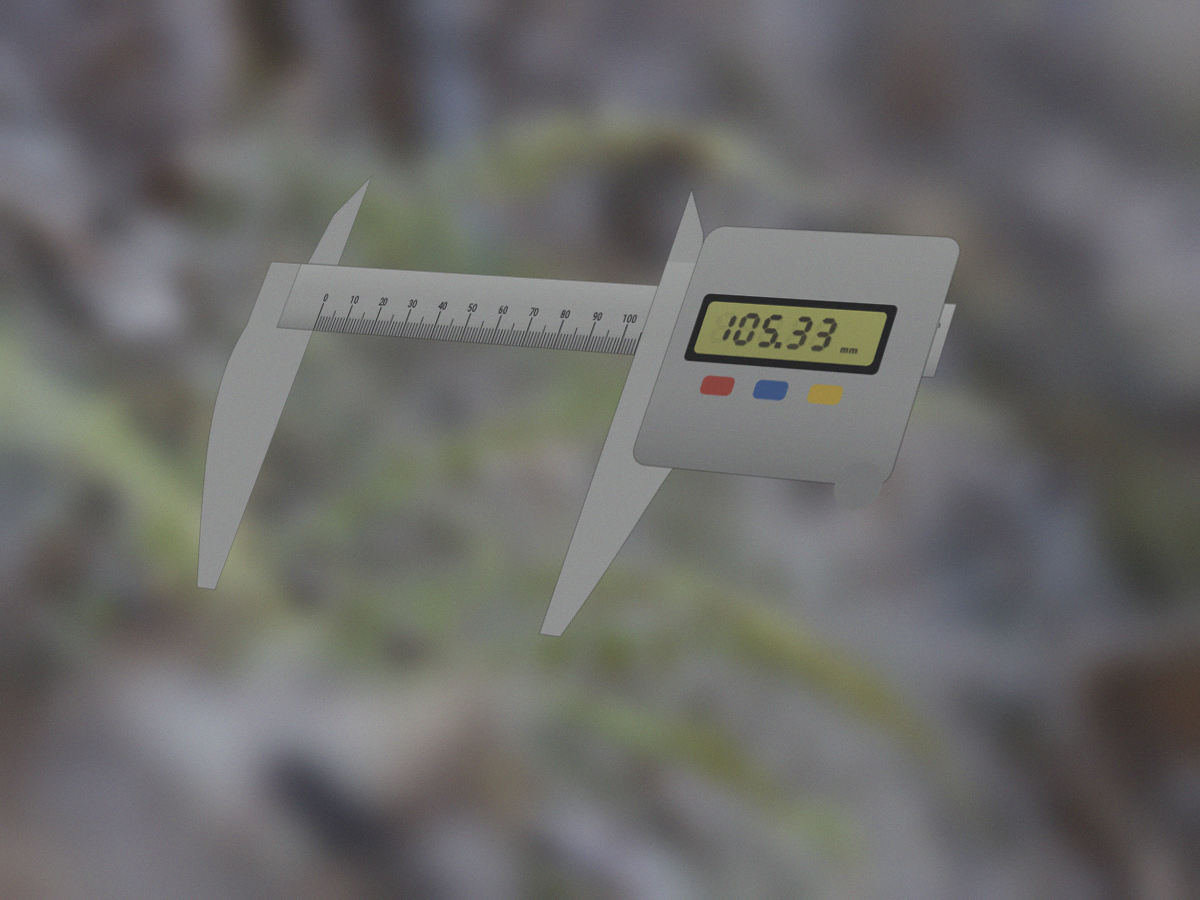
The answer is 105.33 mm
